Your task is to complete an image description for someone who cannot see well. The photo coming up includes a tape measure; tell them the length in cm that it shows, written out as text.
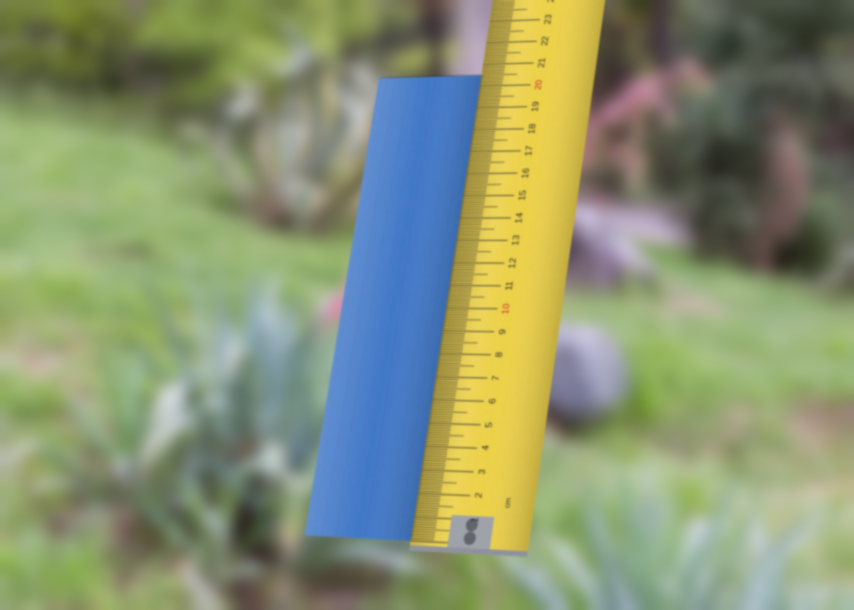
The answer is 20.5 cm
